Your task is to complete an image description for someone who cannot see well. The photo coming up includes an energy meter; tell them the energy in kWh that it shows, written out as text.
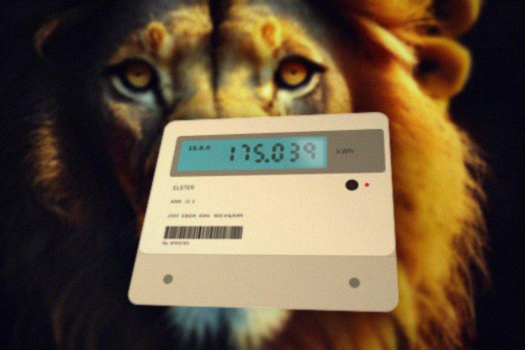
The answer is 175.039 kWh
